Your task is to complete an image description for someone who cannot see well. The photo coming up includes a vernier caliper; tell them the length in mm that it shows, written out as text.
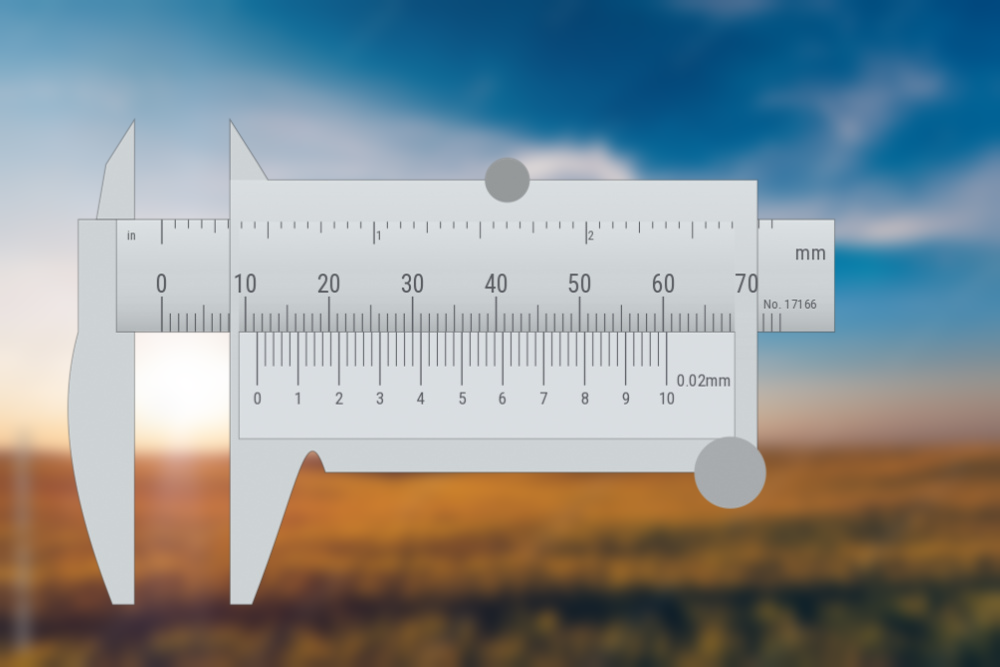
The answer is 11.4 mm
